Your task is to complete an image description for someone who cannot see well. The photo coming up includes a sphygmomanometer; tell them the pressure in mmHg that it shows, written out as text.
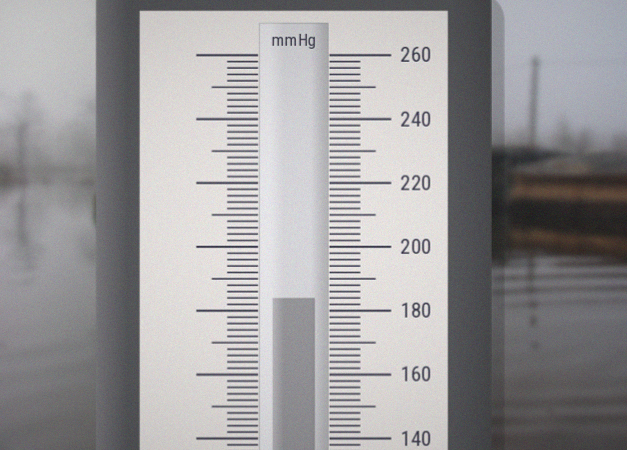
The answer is 184 mmHg
